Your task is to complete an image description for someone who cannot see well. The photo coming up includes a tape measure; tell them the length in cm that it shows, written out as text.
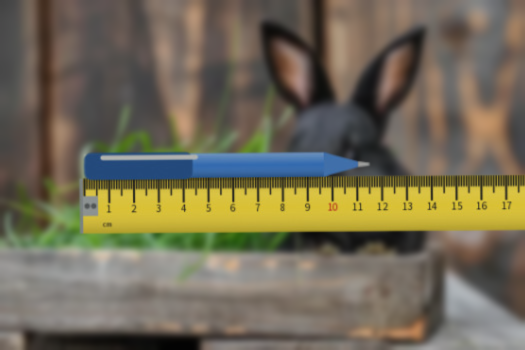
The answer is 11.5 cm
